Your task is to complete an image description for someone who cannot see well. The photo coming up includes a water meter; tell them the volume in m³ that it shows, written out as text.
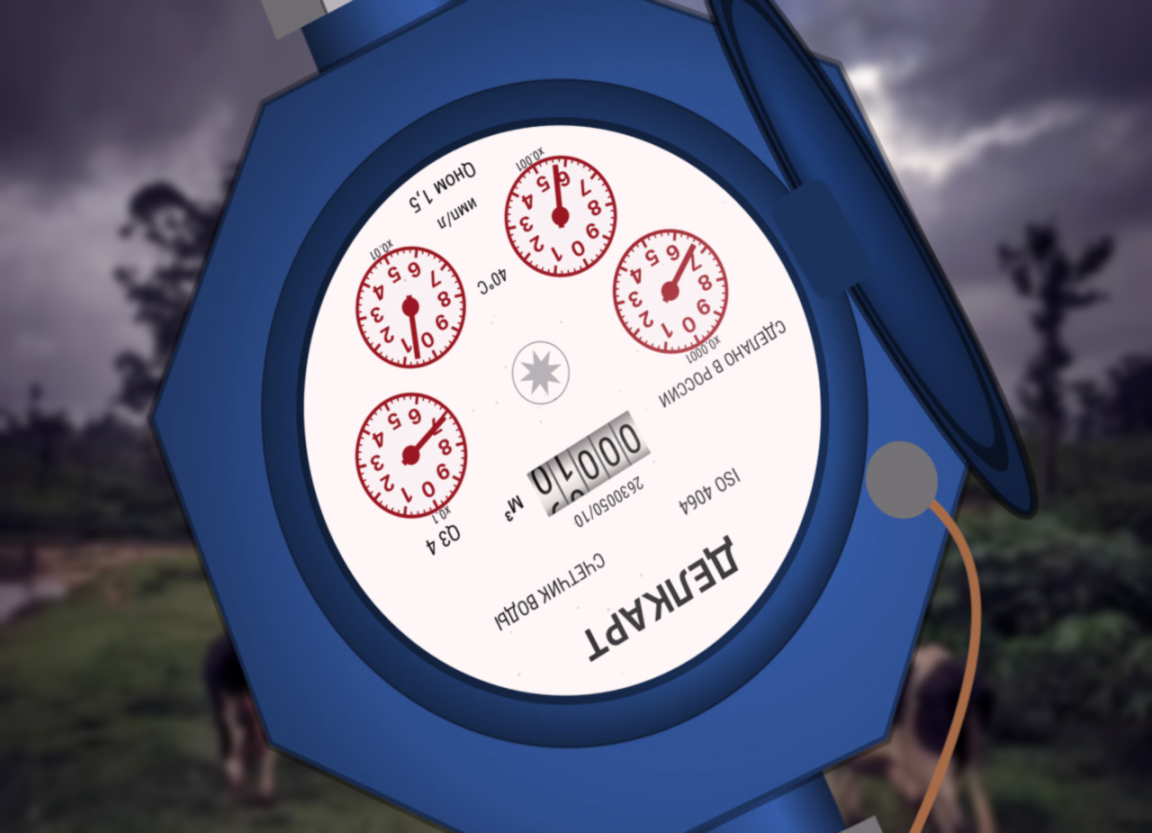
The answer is 9.7056 m³
